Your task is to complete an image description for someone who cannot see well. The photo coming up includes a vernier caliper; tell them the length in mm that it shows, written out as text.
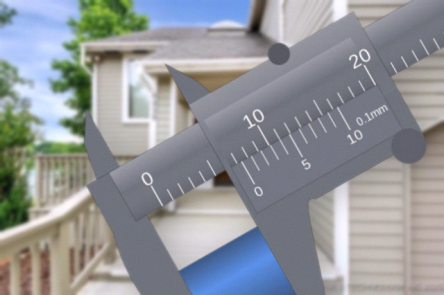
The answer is 7.4 mm
